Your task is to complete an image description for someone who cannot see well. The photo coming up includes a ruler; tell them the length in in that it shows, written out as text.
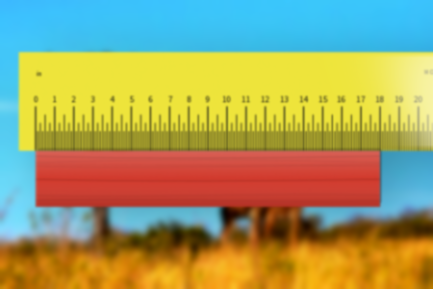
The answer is 18 in
